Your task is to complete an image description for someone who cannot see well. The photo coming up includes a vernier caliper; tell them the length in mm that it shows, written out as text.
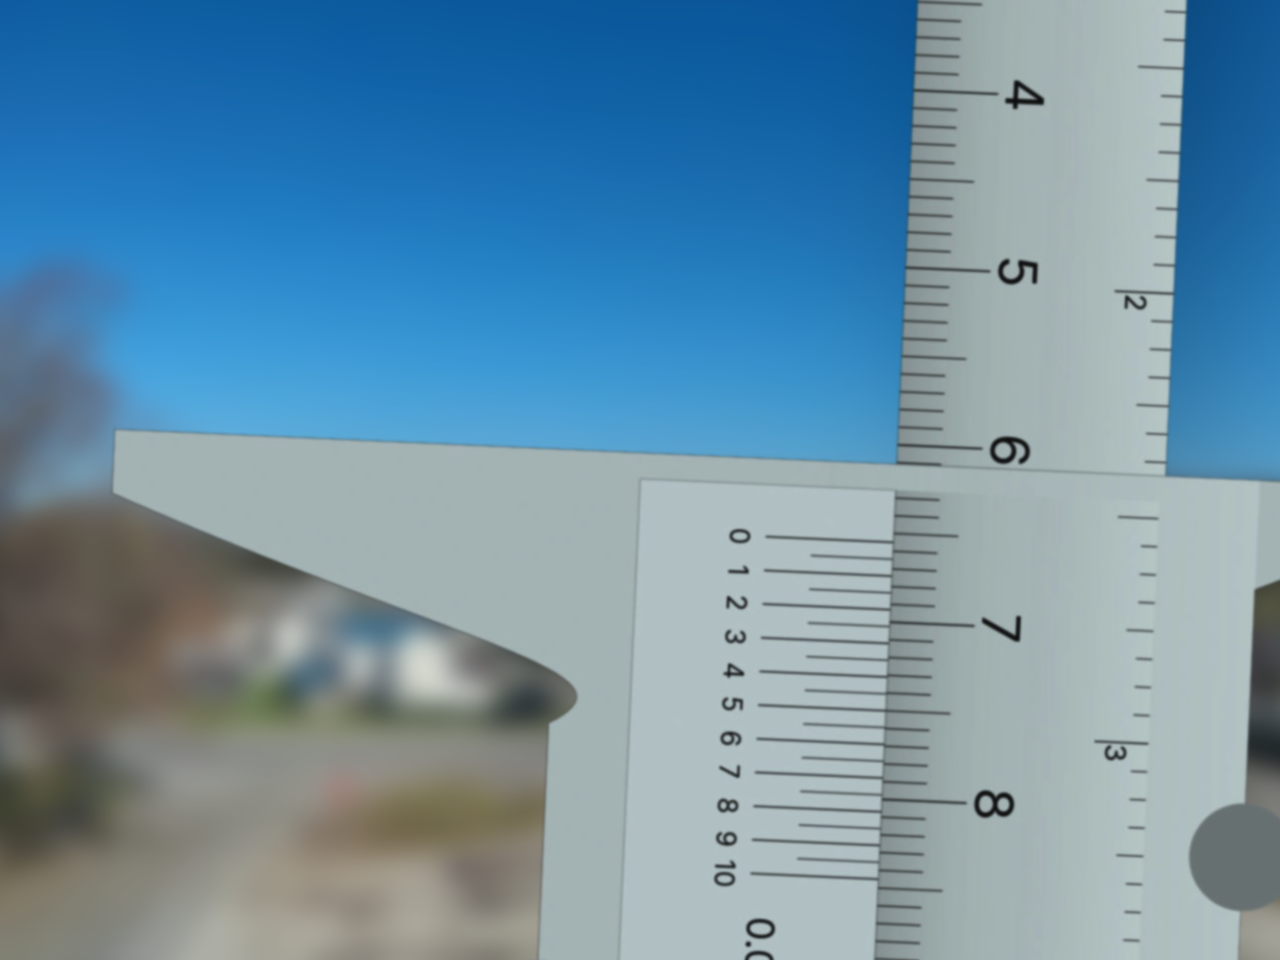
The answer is 65.5 mm
